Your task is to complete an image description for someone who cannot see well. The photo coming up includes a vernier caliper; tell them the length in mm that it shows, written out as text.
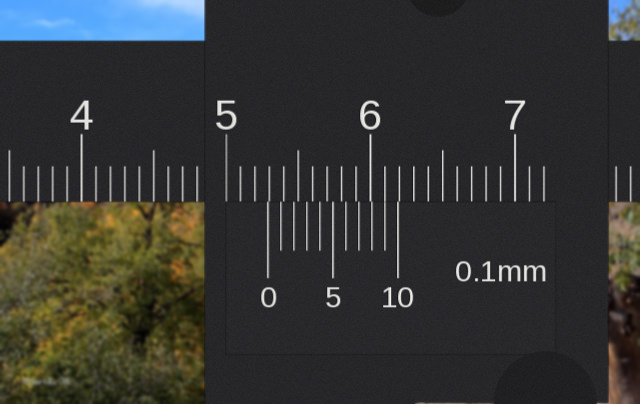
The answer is 52.9 mm
